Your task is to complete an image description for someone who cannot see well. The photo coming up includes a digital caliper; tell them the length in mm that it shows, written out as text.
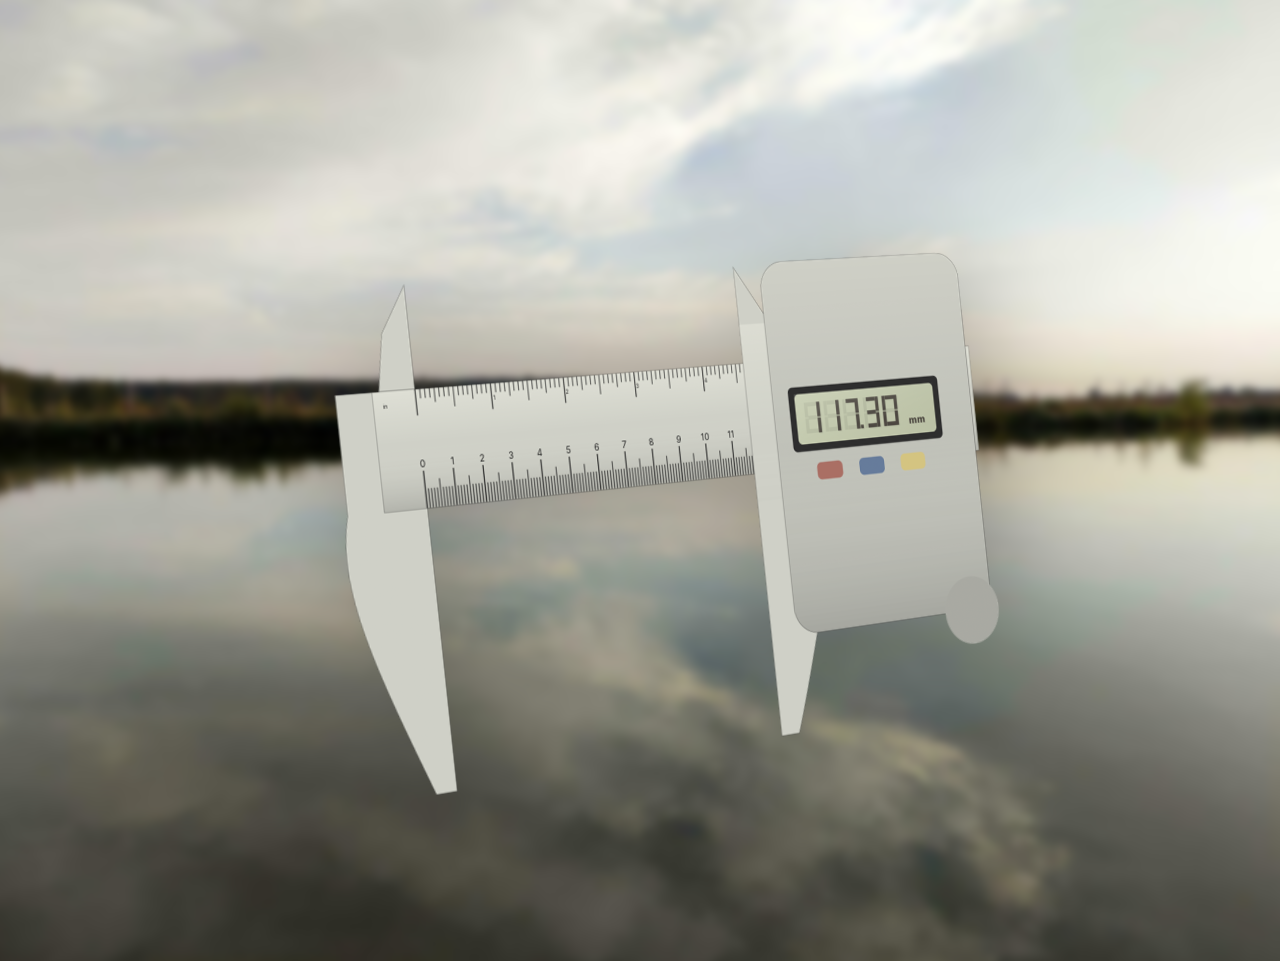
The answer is 117.30 mm
